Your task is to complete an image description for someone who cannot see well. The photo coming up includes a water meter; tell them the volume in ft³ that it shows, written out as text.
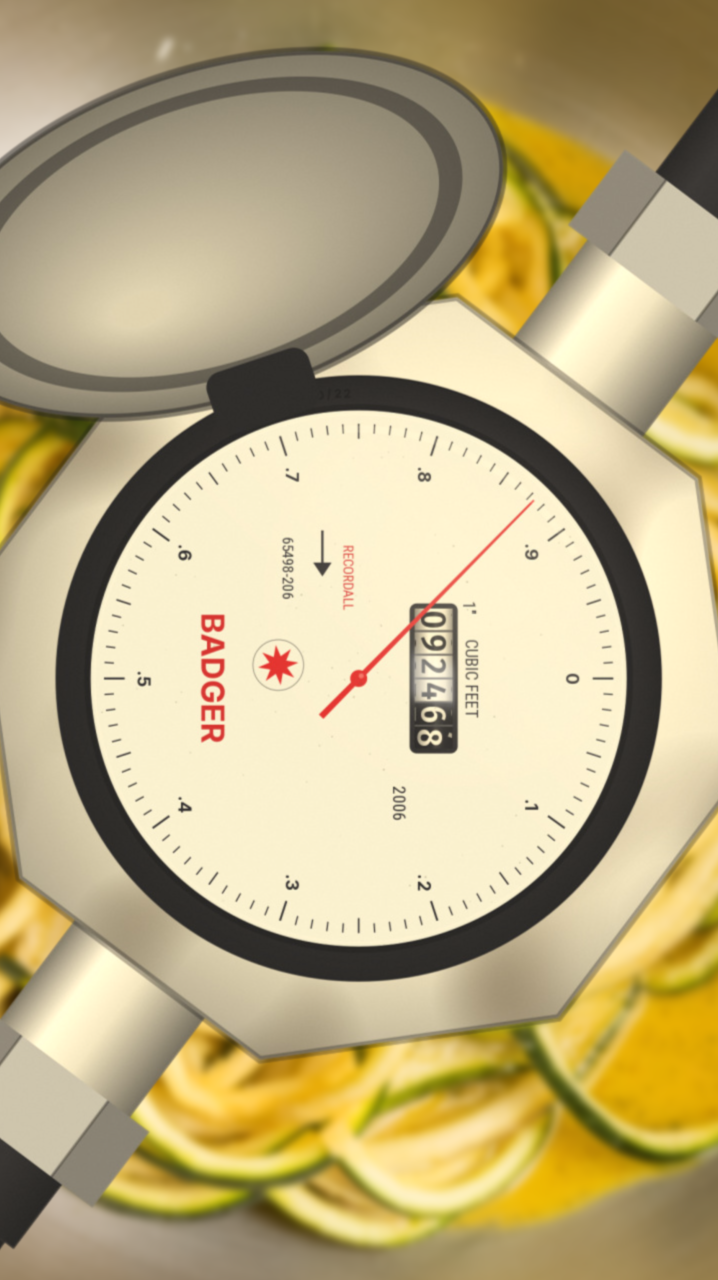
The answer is 92467.87 ft³
